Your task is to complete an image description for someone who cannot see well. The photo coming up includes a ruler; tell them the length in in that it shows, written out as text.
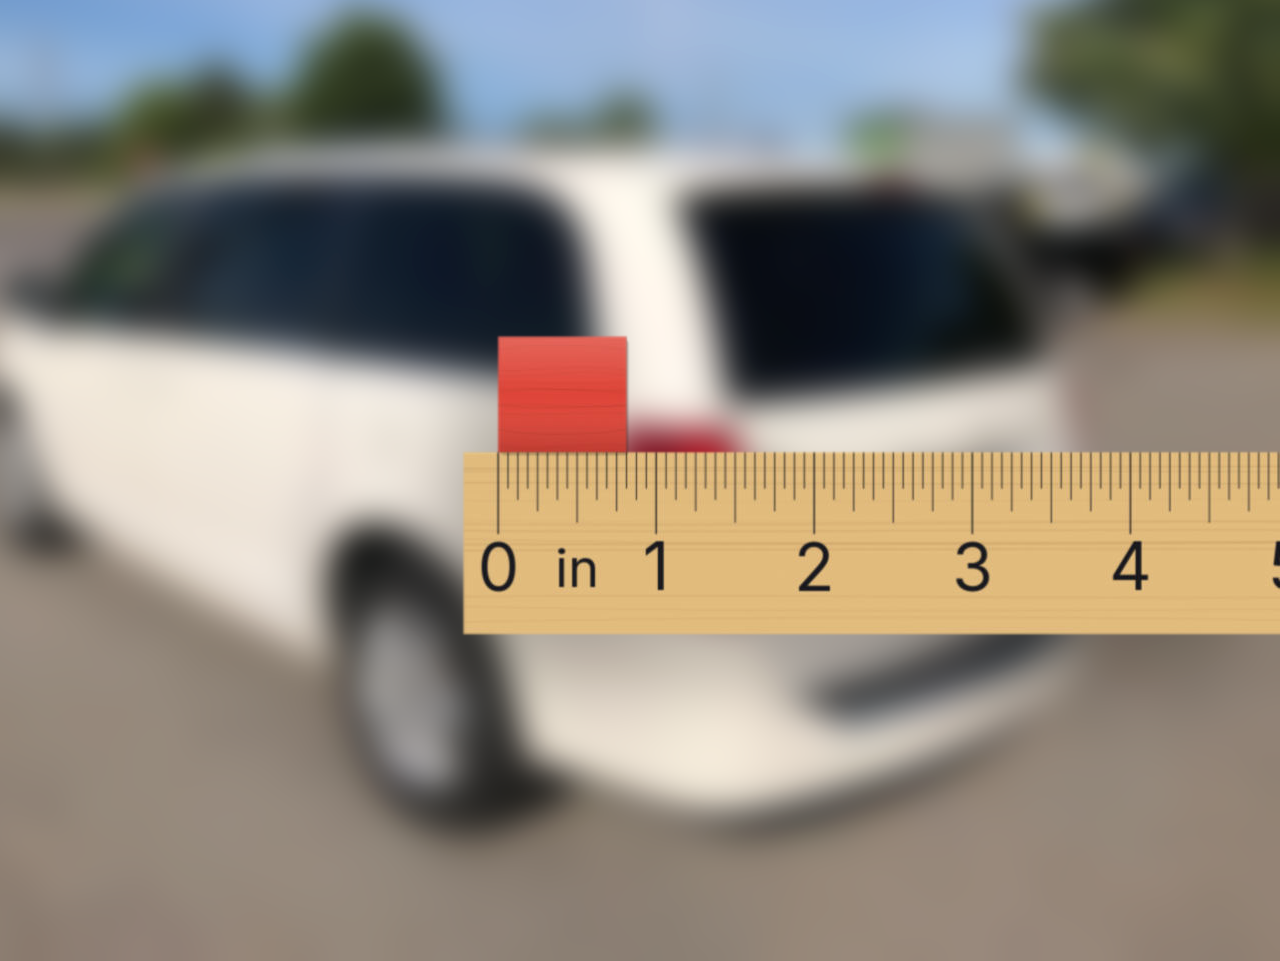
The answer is 0.8125 in
